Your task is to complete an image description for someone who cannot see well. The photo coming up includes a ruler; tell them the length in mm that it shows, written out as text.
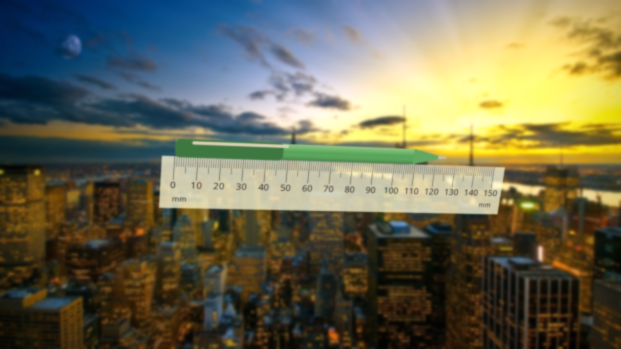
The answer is 125 mm
